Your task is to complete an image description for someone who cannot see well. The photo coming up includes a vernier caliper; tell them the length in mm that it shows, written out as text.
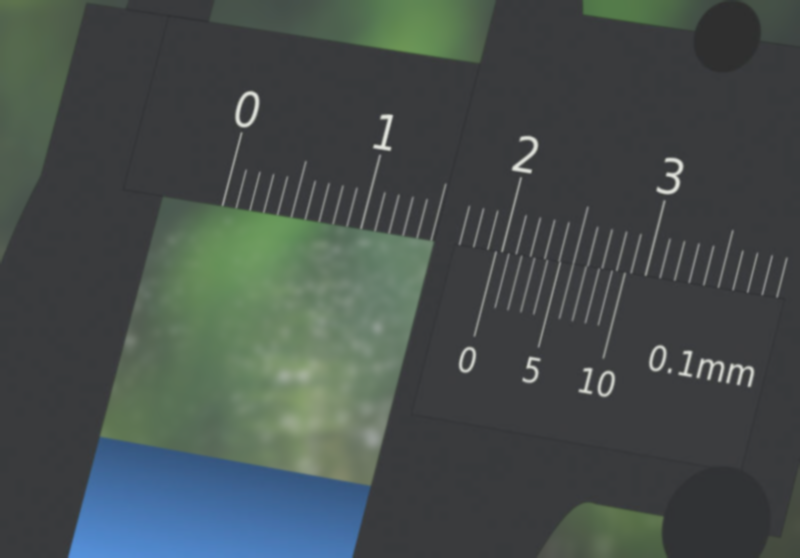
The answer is 19.6 mm
